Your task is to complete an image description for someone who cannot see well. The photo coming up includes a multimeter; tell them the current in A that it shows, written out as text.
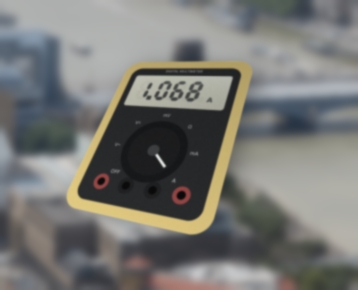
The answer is 1.068 A
